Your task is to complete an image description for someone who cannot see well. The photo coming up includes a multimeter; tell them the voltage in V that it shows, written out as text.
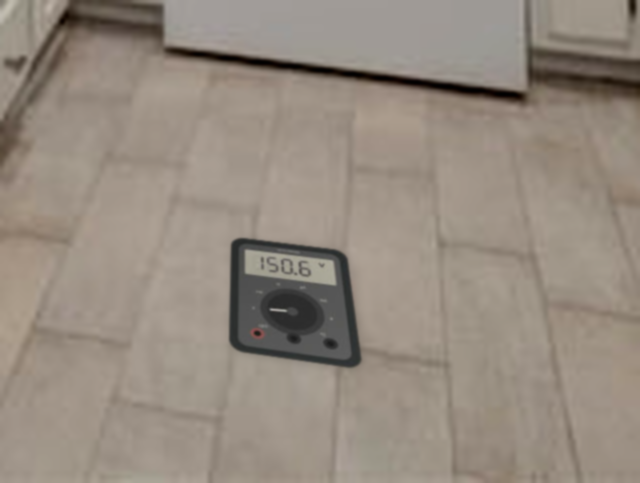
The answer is 150.6 V
